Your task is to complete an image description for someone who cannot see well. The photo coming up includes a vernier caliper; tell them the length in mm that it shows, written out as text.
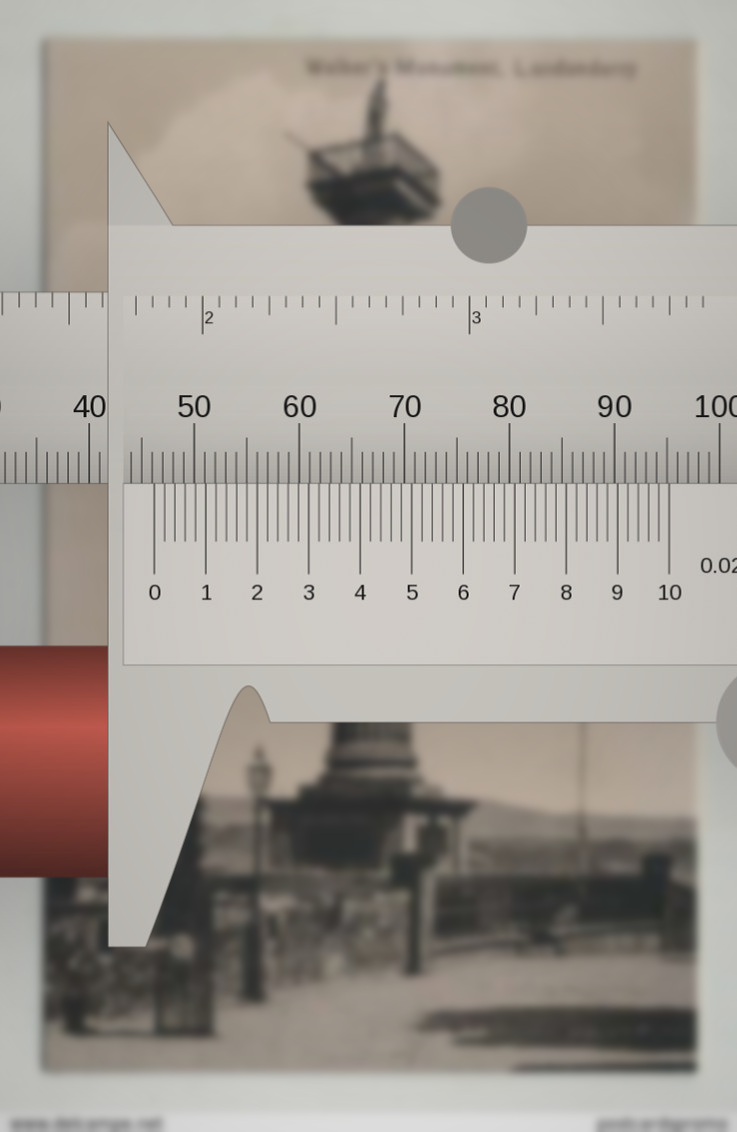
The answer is 46.2 mm
